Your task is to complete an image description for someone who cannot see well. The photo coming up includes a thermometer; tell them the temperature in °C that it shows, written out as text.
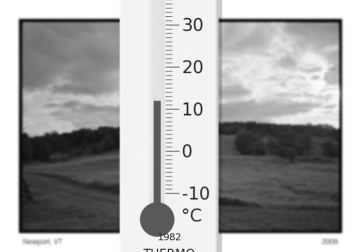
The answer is 12 °C
